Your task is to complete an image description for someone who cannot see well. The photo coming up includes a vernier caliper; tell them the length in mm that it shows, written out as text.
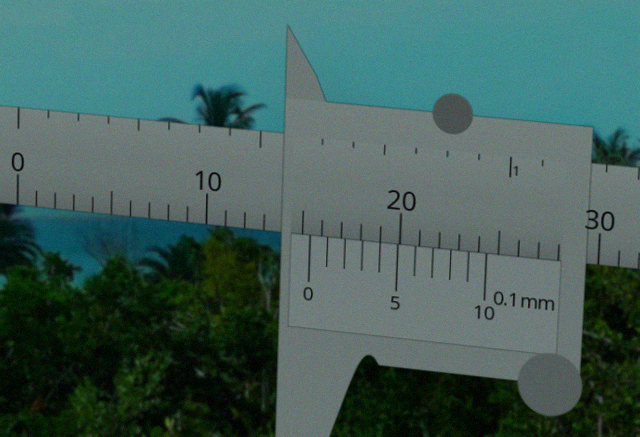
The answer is 15.4 mm
